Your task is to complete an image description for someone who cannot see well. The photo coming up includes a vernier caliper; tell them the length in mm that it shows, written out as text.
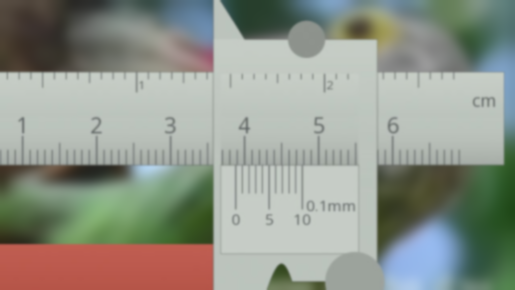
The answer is 38.8 mm
